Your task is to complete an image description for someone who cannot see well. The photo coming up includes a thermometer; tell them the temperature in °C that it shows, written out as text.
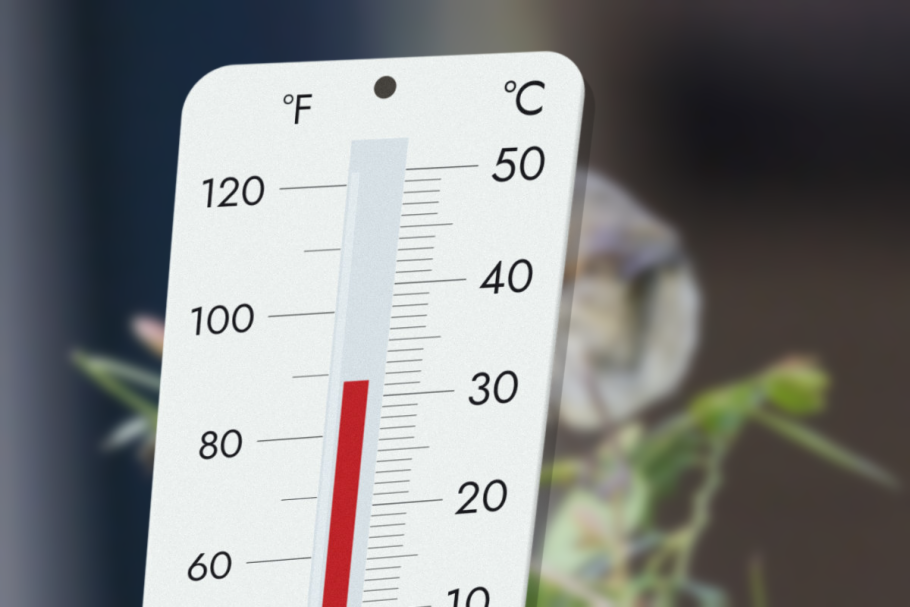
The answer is 31.5 °C
